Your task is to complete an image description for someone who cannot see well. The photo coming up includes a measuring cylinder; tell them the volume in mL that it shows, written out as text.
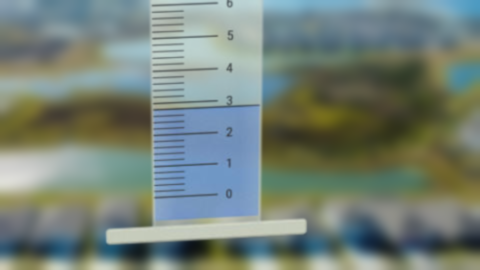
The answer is 2.8 mL
